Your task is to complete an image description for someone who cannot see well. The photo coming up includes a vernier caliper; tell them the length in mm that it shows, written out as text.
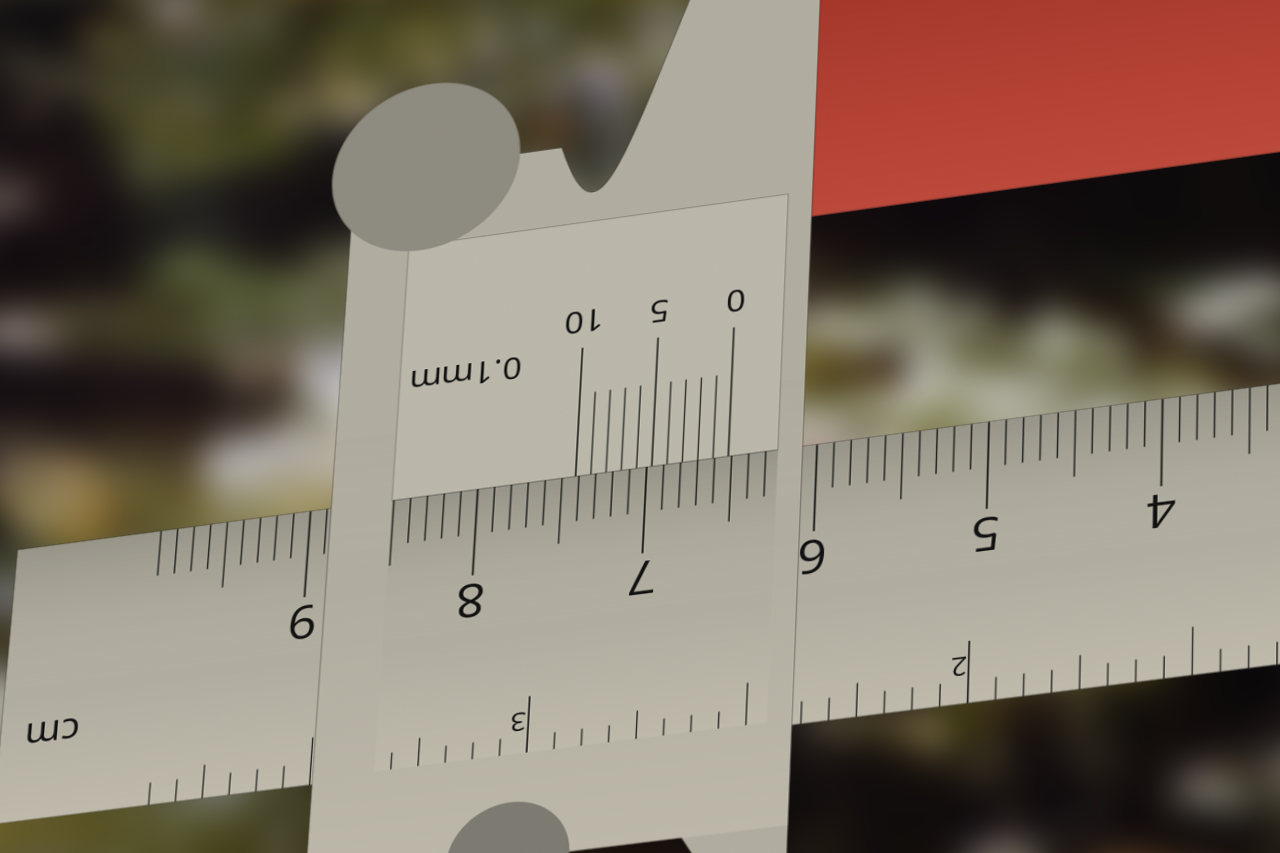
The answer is 65.2 mm
